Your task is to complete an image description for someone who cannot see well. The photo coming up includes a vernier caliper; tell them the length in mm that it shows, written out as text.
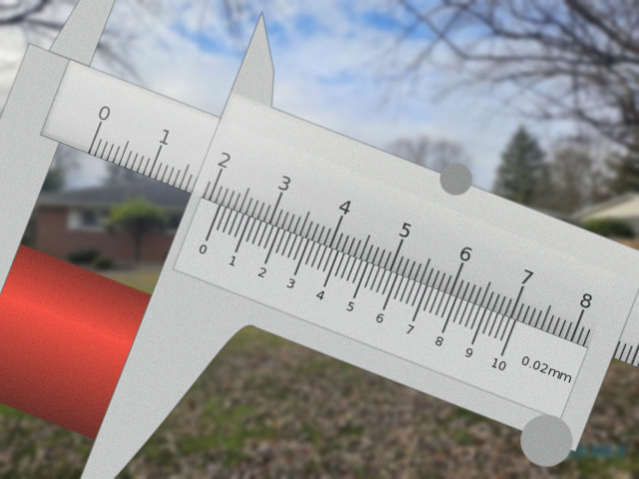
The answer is 21.8 mm
